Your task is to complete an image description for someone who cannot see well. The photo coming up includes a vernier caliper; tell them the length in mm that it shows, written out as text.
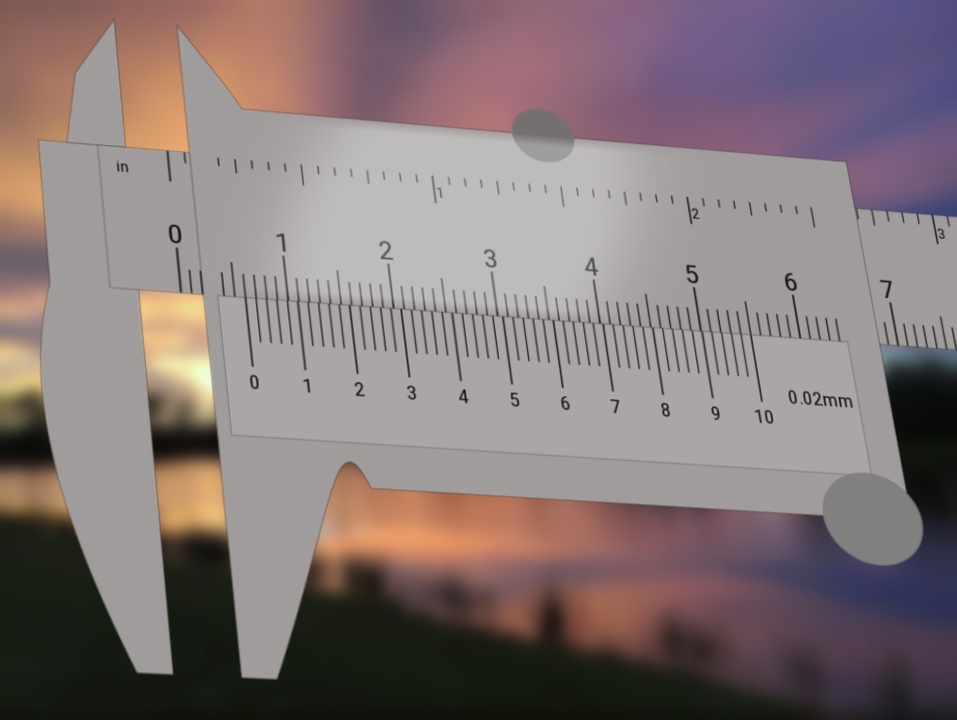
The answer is 6.0 mm
